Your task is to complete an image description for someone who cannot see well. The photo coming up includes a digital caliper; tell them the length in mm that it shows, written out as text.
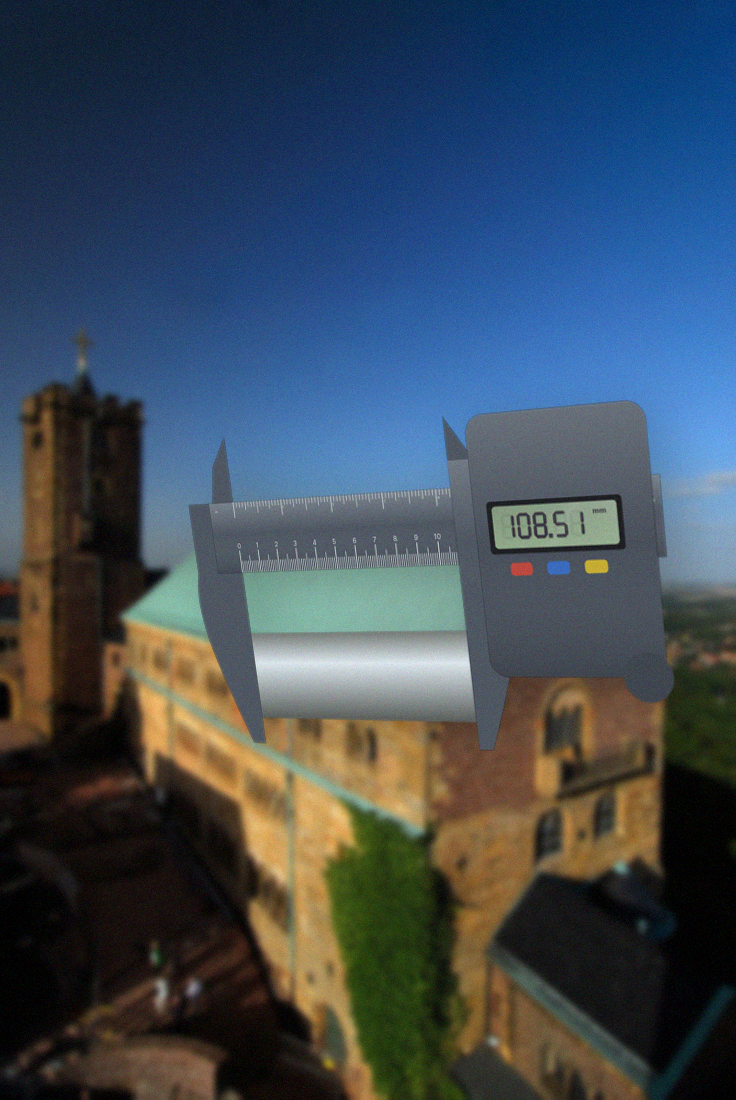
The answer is 108.51 mm
